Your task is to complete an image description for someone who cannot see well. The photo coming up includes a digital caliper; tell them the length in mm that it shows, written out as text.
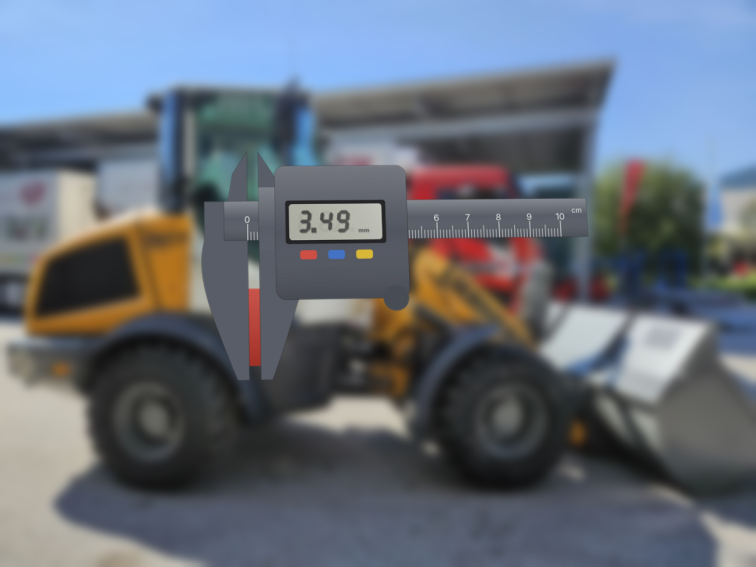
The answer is 3.49 mm
